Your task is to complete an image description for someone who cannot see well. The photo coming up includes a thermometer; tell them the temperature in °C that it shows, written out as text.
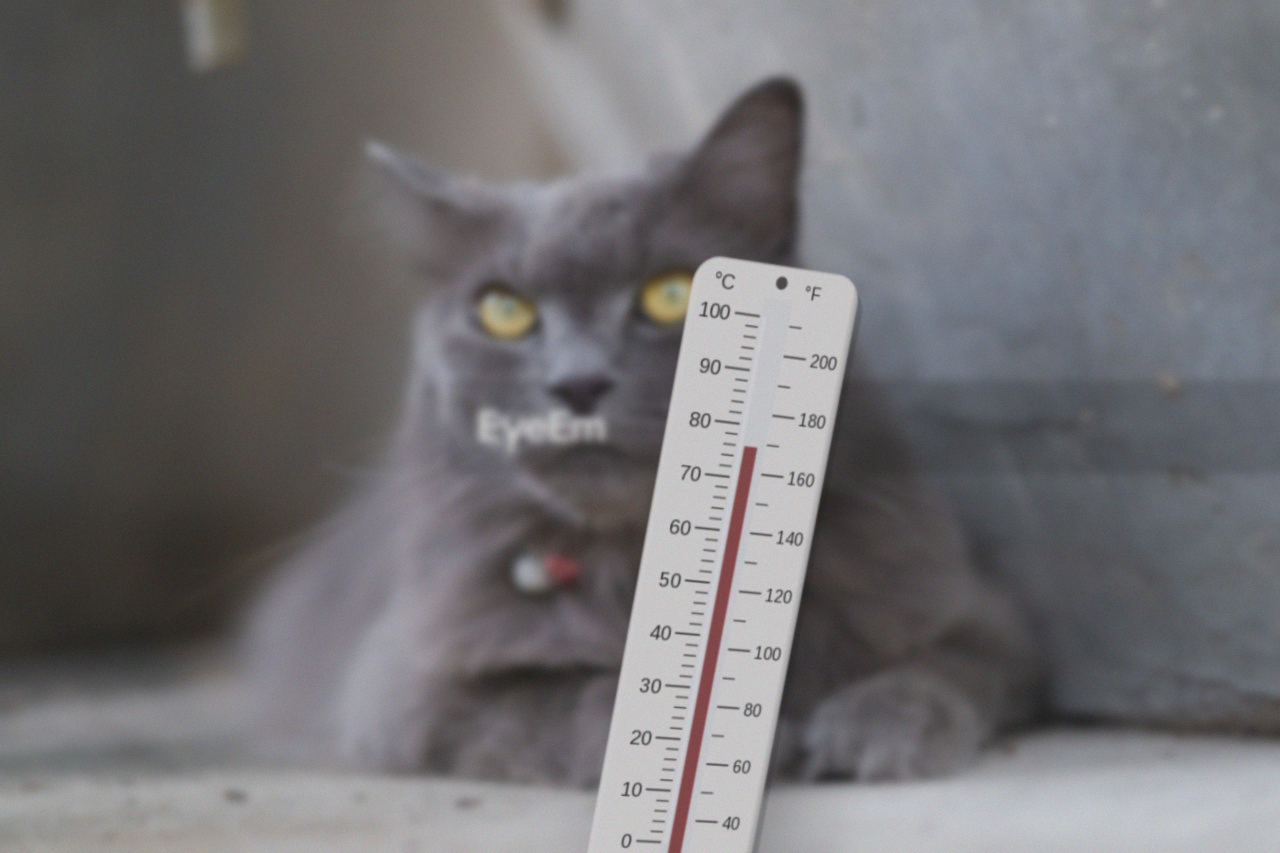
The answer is 76 °C
